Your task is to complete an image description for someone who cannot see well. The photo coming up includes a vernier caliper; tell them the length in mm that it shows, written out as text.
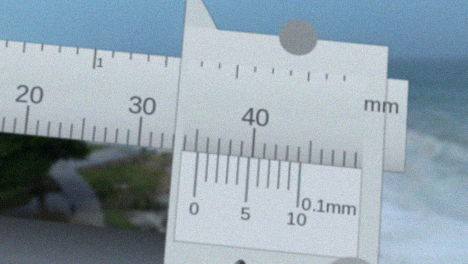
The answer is 35.2 mm
